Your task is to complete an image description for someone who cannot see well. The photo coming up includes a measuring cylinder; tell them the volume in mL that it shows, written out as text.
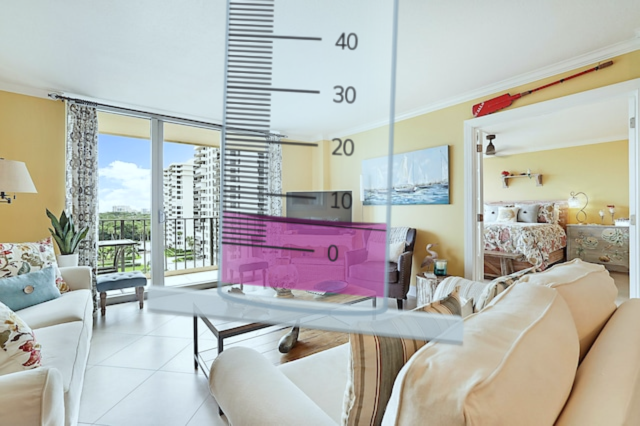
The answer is 5 mL
